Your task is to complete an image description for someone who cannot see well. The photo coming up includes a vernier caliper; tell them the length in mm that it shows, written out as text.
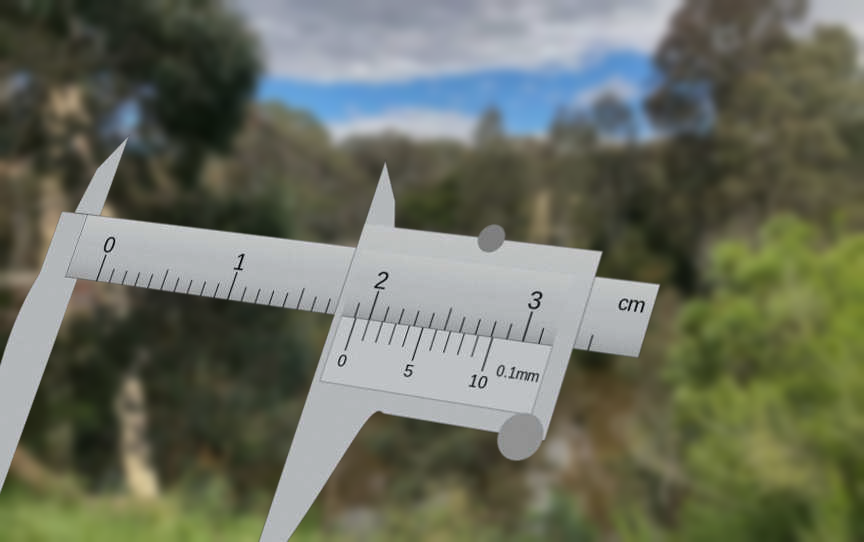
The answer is 19.1 mm
